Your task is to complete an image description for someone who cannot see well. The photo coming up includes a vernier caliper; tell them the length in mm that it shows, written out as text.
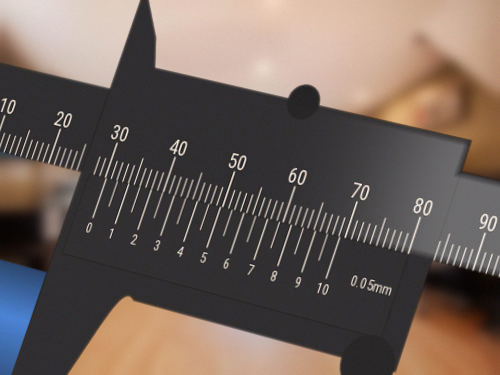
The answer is 30.2 mm
